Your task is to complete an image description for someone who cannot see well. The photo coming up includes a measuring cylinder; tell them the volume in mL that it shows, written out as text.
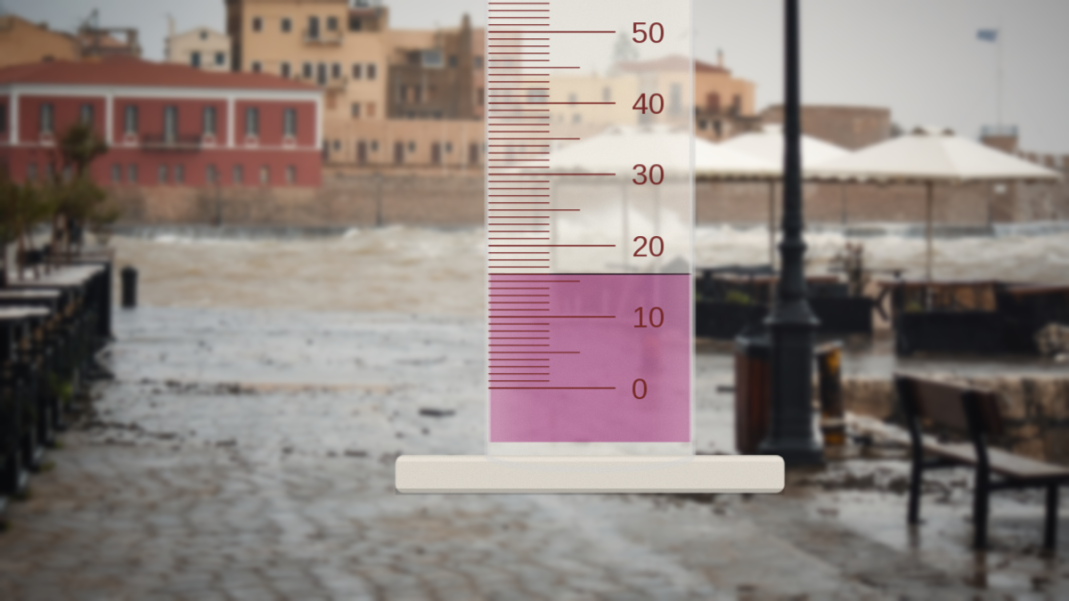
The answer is 16 mL
